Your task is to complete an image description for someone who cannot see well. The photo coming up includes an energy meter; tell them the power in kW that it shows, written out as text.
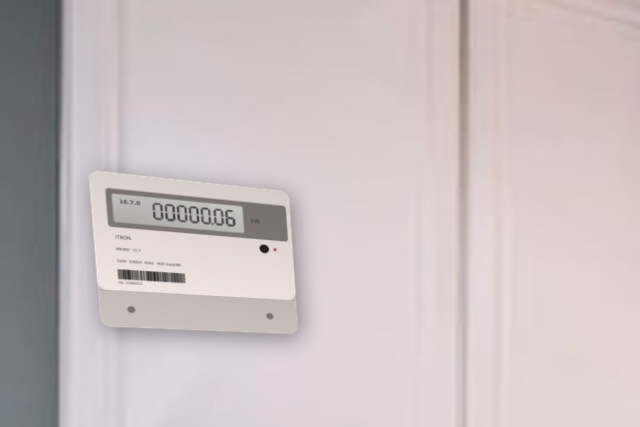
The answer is 0.06 kW
